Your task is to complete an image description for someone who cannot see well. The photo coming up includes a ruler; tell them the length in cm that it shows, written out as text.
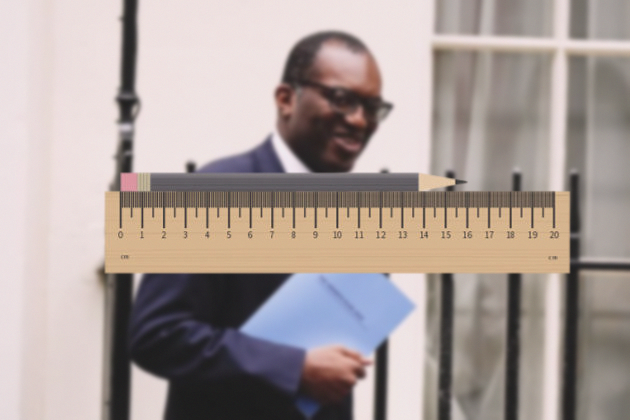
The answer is 16 cm
